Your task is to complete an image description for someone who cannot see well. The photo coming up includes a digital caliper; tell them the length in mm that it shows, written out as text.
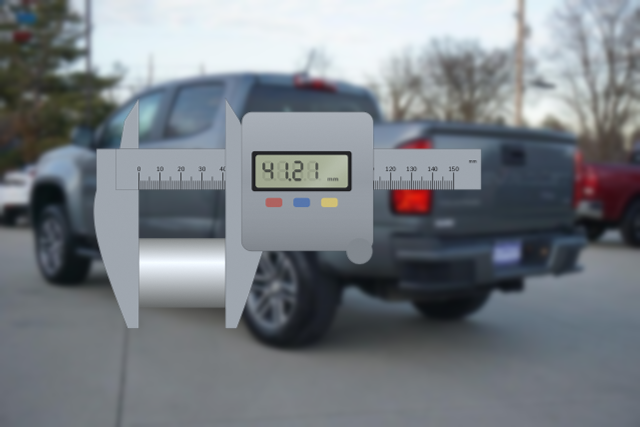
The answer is 41.21 mm
